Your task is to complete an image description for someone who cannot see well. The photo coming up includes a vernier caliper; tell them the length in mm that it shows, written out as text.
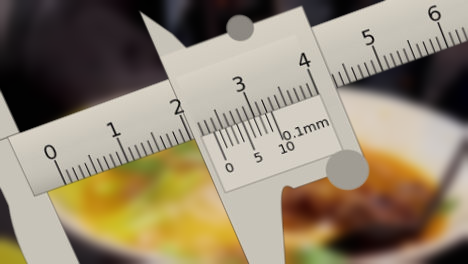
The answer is 23.6 mm
